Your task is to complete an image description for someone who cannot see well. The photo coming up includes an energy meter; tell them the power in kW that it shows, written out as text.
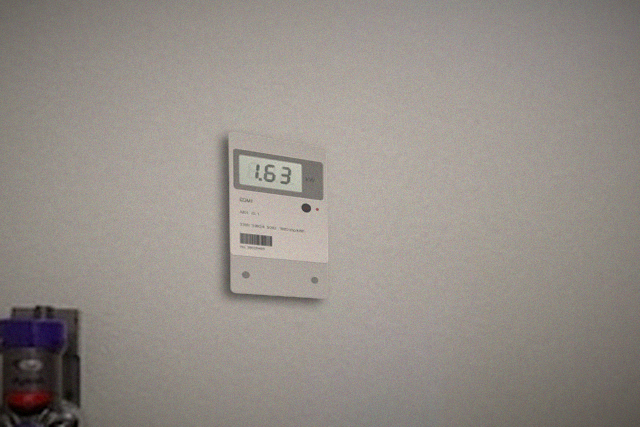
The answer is 1.63 kW
